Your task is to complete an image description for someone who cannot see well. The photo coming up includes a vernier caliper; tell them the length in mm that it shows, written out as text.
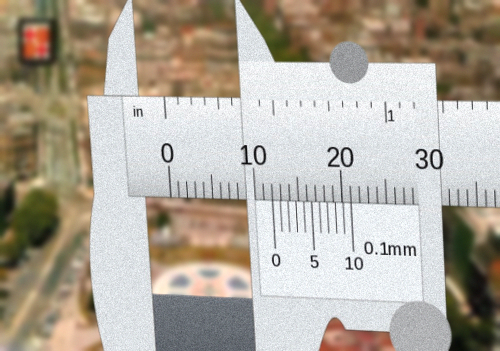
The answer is 12.0 mm
